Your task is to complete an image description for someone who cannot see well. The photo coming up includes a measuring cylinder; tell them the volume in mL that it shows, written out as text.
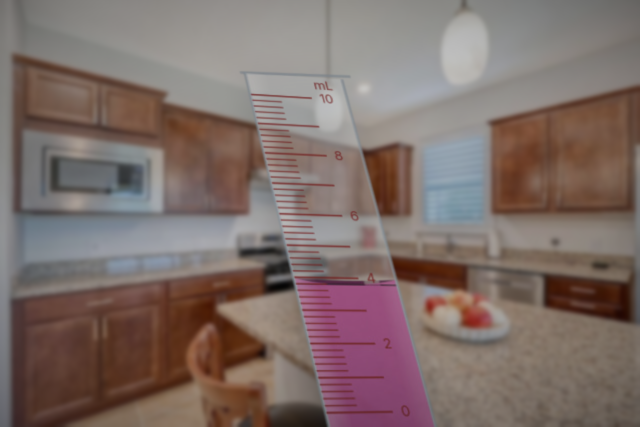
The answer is 3.8 mL
